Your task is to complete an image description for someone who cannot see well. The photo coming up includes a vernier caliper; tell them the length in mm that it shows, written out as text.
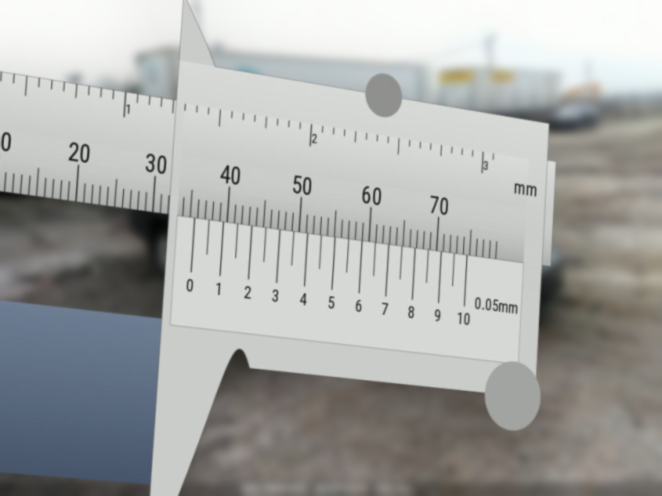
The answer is 35.6 mm
